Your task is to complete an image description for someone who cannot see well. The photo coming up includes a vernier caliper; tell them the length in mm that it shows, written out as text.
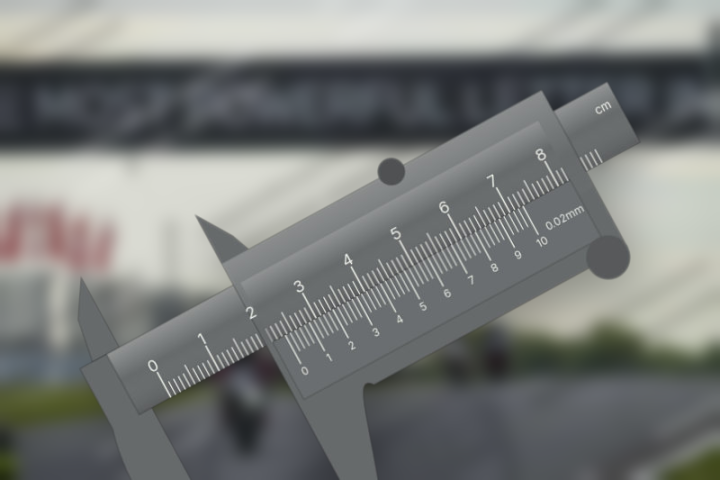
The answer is 23.6 mm
